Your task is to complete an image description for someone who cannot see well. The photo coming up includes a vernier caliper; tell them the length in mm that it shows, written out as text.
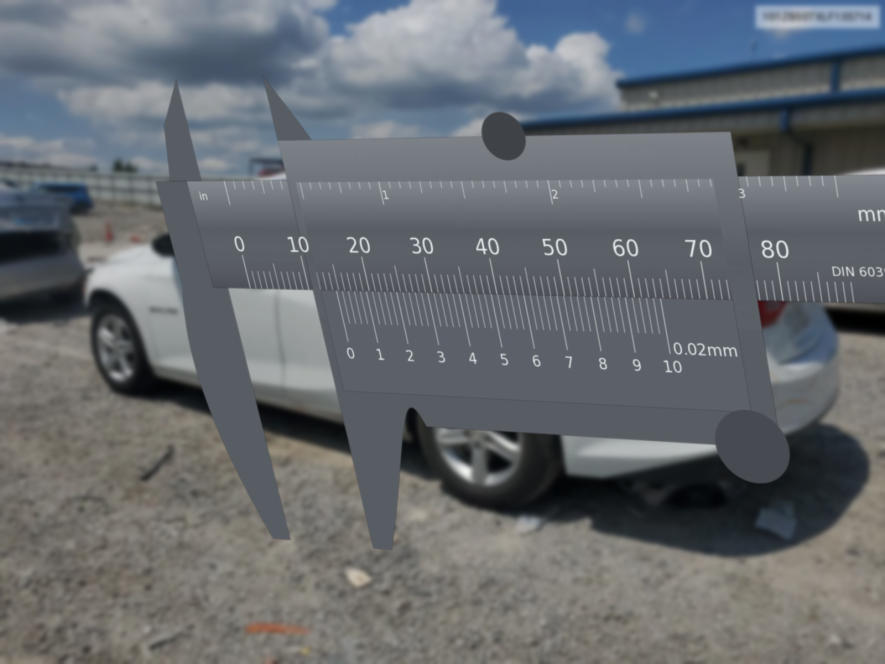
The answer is 14.6 mm
